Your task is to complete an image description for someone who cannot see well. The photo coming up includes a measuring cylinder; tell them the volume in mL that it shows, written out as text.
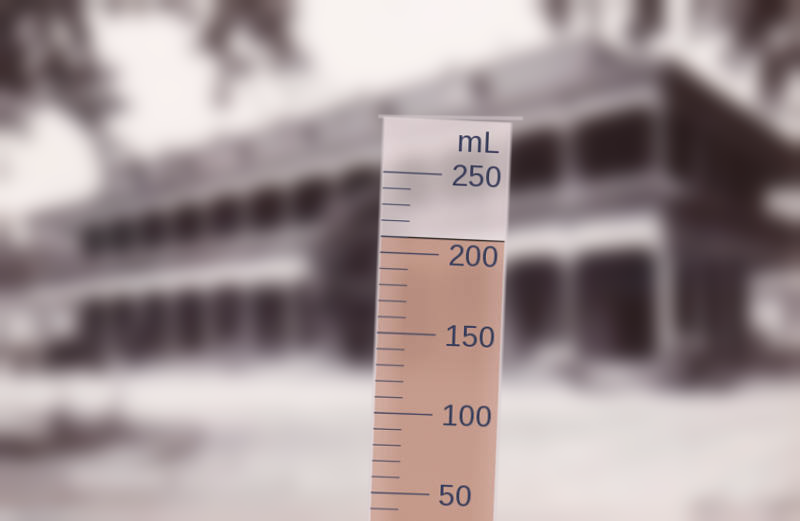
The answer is 210 mL
